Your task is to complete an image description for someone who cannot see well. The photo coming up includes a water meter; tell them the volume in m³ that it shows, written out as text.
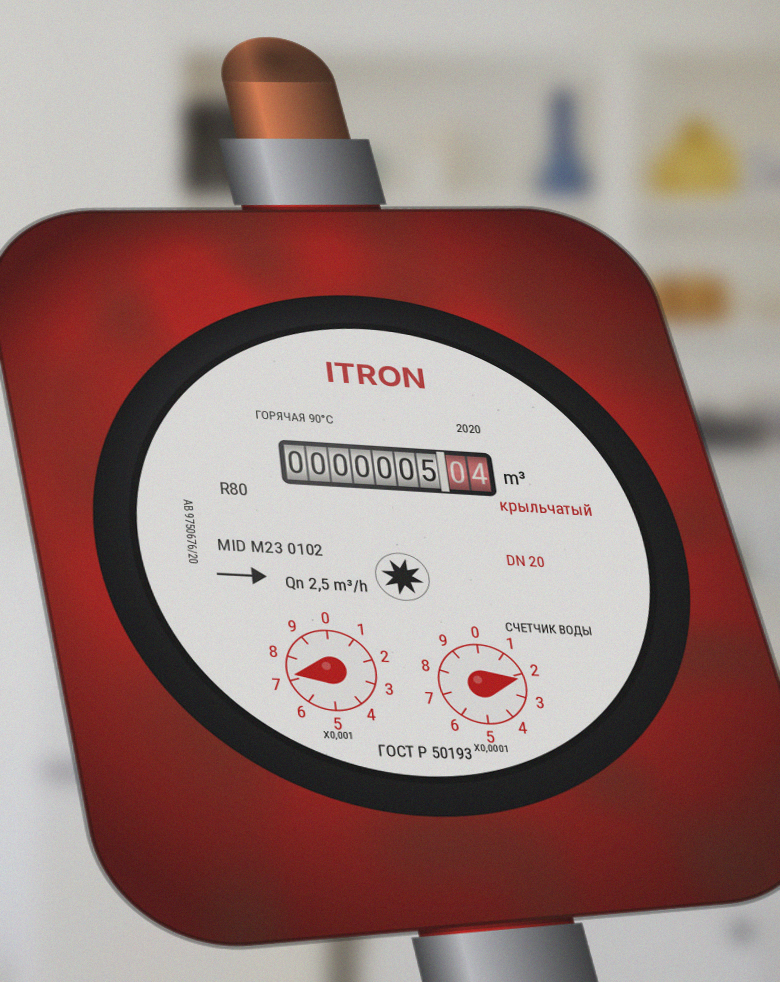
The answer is 5.0472 m³
